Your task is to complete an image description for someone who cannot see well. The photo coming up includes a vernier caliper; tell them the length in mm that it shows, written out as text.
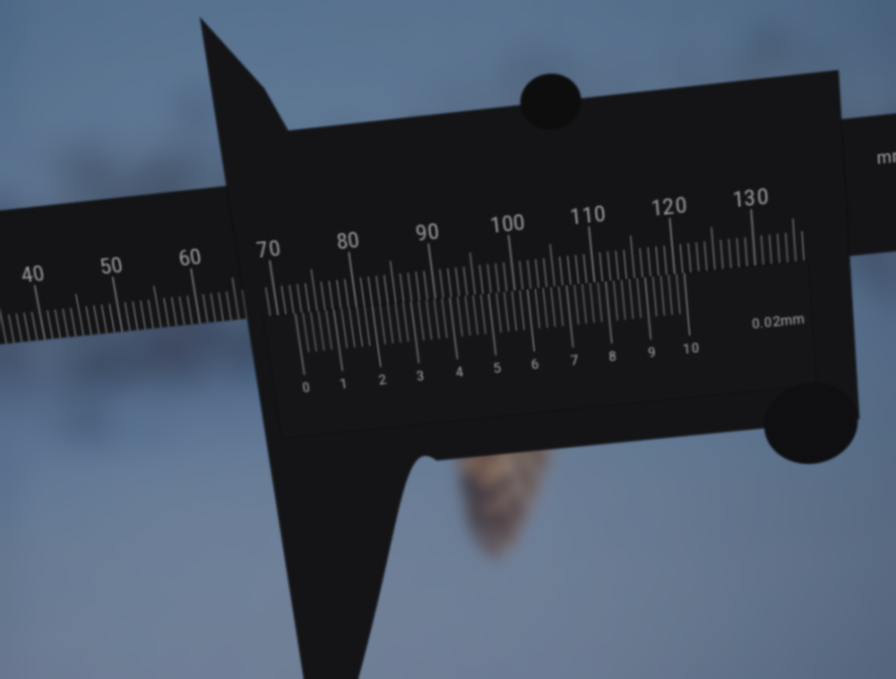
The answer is 72.2 mm
